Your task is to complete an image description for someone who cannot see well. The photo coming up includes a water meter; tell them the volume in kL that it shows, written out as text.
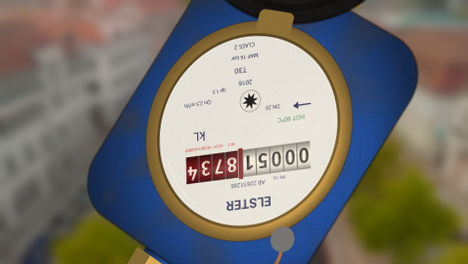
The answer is 51.8734 kL
